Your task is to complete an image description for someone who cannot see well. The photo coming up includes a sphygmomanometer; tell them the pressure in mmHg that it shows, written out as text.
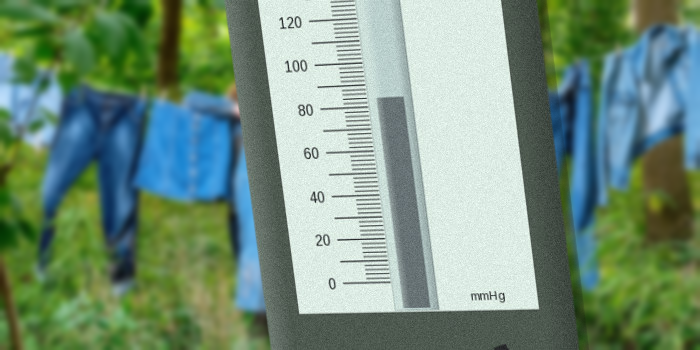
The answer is 84 mmHg
